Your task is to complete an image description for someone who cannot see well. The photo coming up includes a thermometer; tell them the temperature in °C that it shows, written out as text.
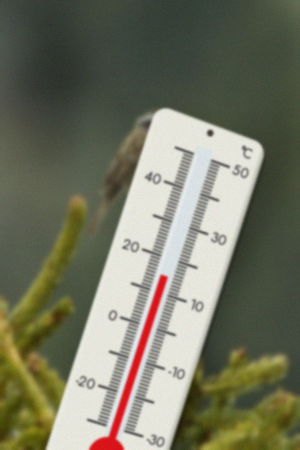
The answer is 15 °C
